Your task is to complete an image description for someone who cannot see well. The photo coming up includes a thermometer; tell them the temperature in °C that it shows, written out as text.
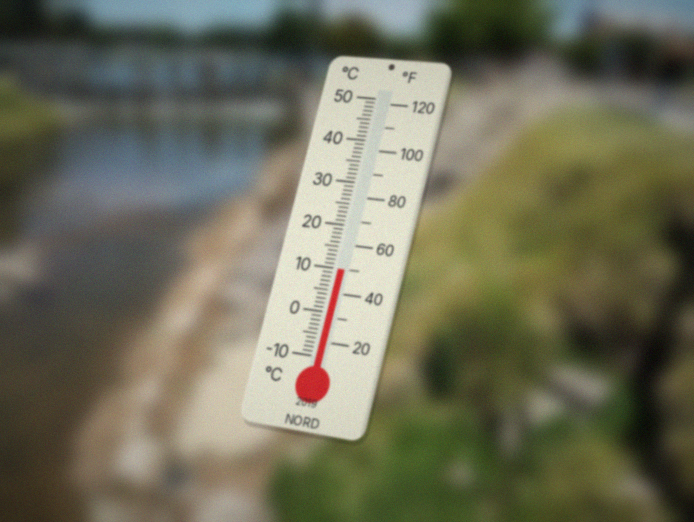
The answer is 10 °C
